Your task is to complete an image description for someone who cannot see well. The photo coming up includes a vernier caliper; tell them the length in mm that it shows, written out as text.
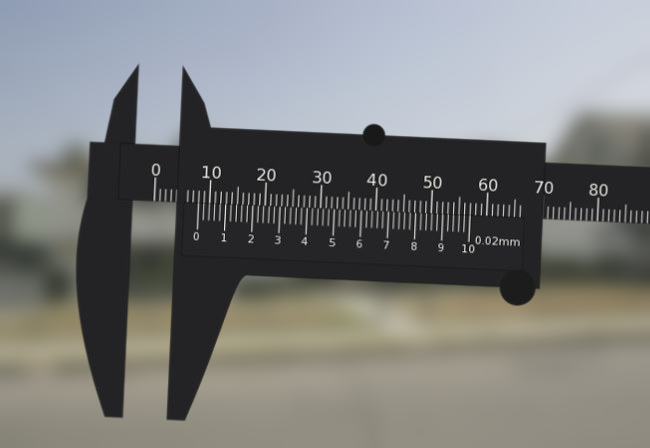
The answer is 8.0 mm
